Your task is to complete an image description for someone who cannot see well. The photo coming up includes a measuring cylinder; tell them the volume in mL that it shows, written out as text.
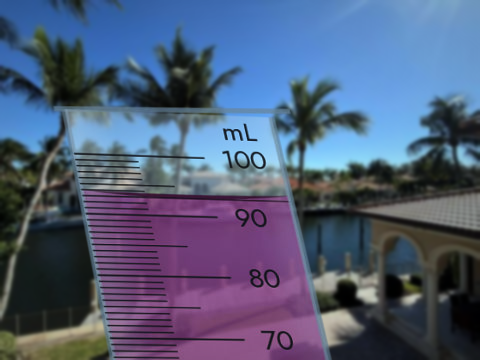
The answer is 93 mL
